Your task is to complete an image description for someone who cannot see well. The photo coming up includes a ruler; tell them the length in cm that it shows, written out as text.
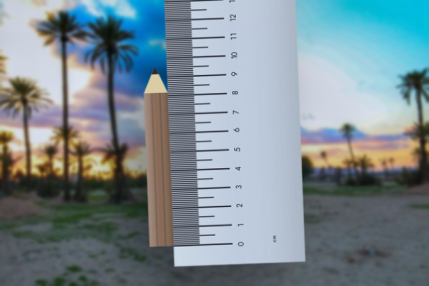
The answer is 9.5 cm
